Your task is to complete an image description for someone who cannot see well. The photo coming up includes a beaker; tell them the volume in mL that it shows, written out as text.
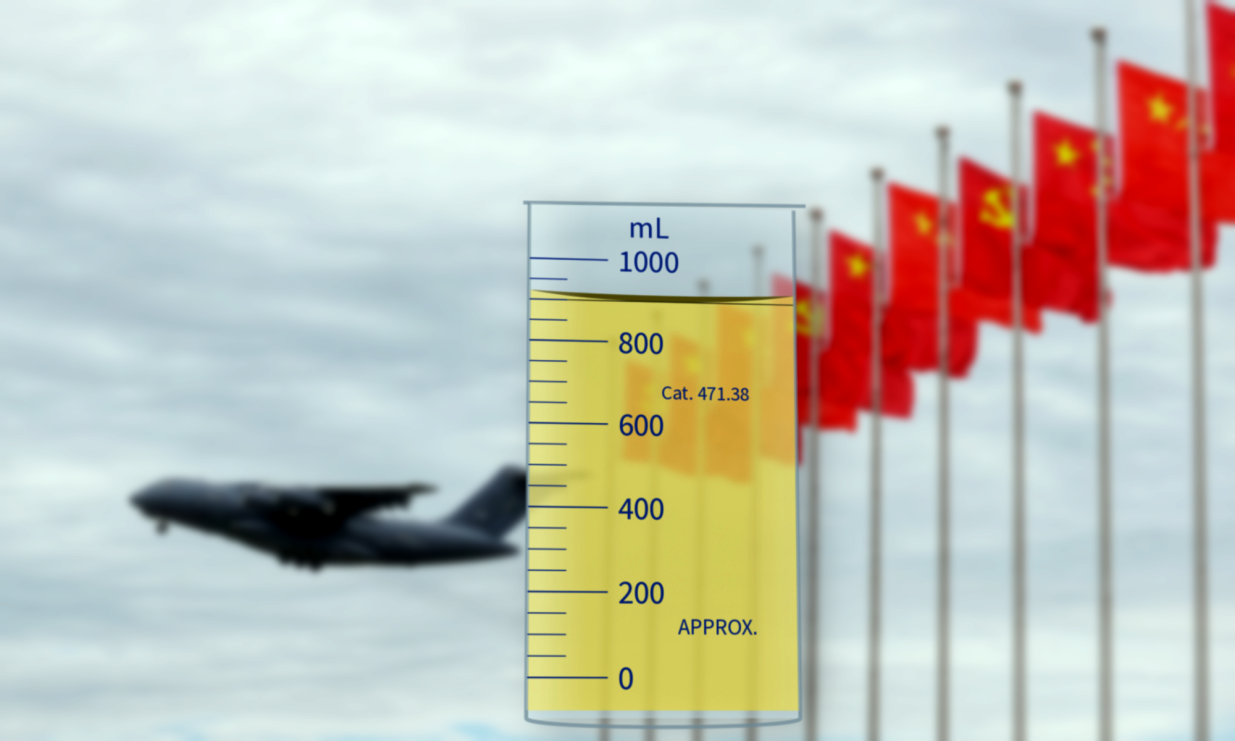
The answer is 900 mL
